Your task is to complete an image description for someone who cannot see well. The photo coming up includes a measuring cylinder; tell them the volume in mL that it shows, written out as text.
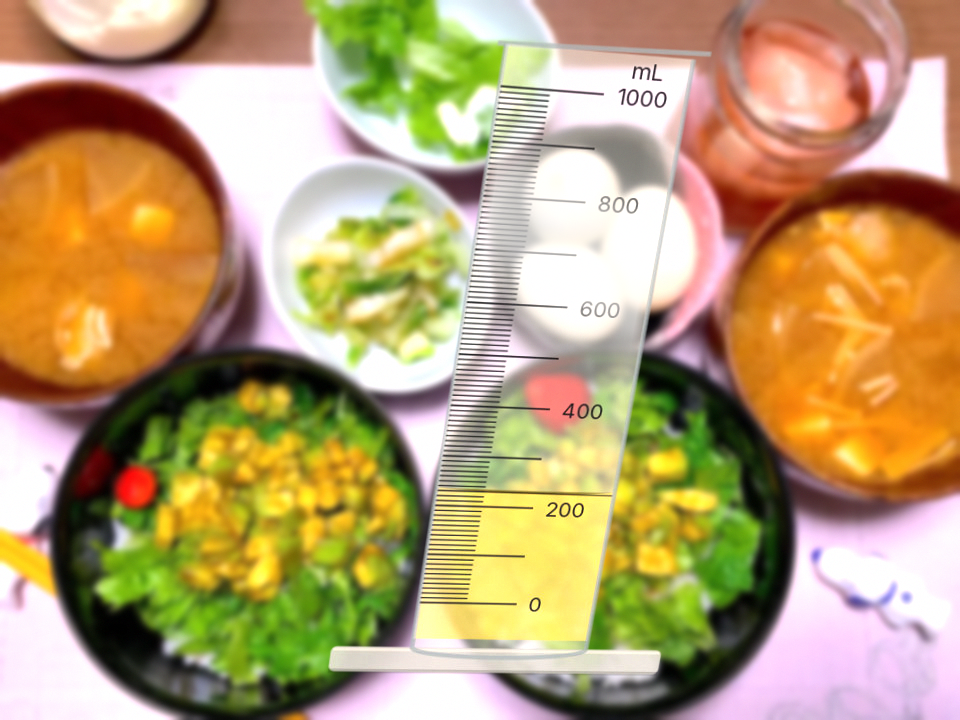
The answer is 230 mL
